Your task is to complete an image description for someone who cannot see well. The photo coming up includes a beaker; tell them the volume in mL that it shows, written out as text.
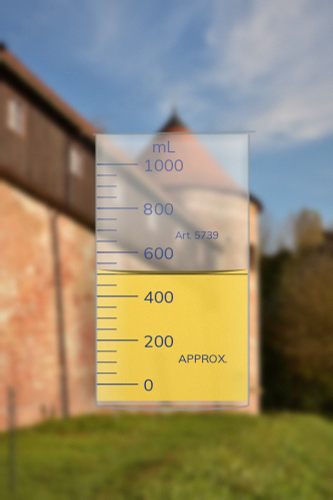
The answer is 500 mL
